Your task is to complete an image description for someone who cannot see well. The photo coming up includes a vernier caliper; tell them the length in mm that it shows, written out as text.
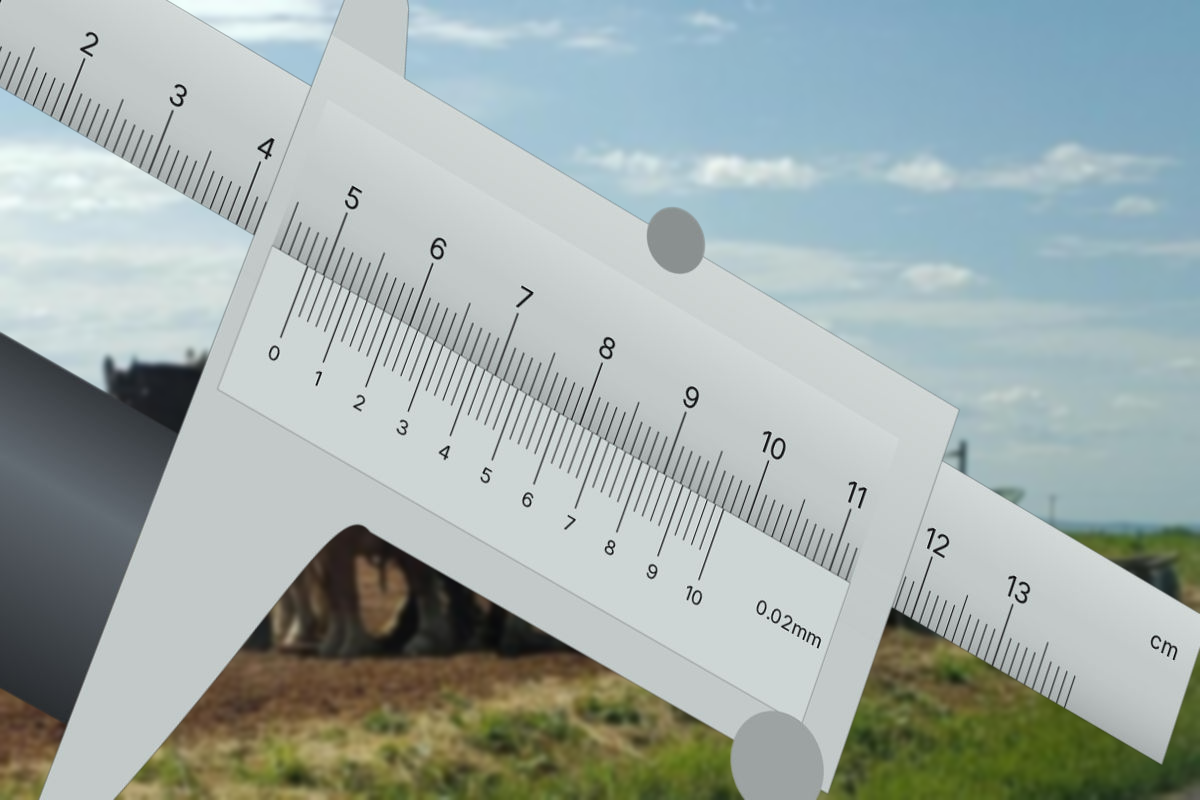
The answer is 48.2 mm
